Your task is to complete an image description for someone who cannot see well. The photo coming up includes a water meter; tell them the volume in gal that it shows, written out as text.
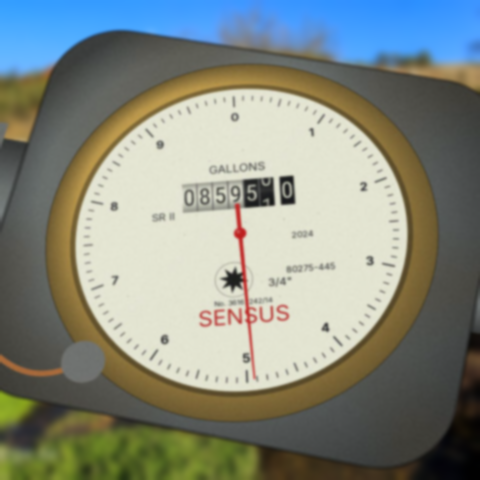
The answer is 859504.9 gal
